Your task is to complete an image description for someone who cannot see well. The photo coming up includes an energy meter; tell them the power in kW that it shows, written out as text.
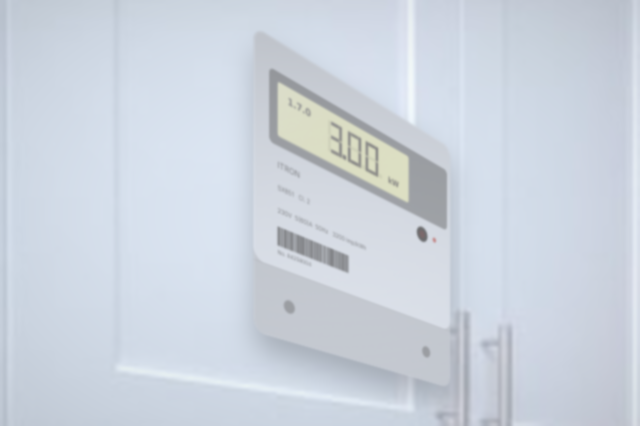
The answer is 3.00 kW
